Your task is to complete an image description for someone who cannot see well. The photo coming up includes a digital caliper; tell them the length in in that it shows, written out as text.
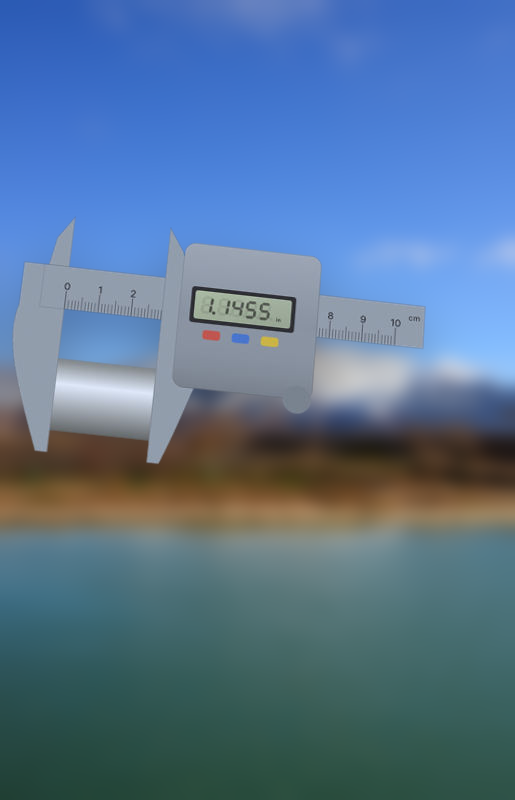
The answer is 1.1455 in
